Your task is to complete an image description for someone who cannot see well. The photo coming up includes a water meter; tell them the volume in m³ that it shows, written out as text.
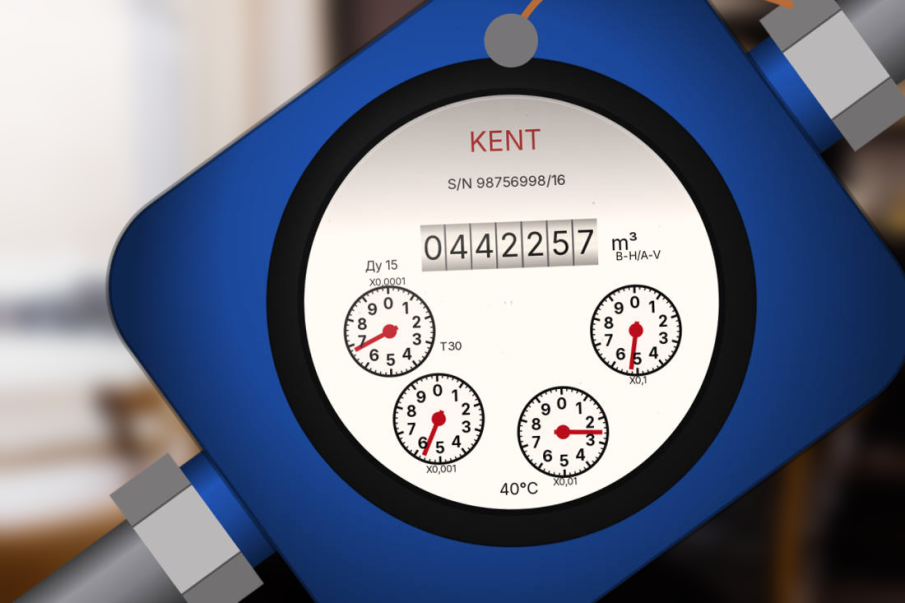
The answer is 442257.5256 m³
